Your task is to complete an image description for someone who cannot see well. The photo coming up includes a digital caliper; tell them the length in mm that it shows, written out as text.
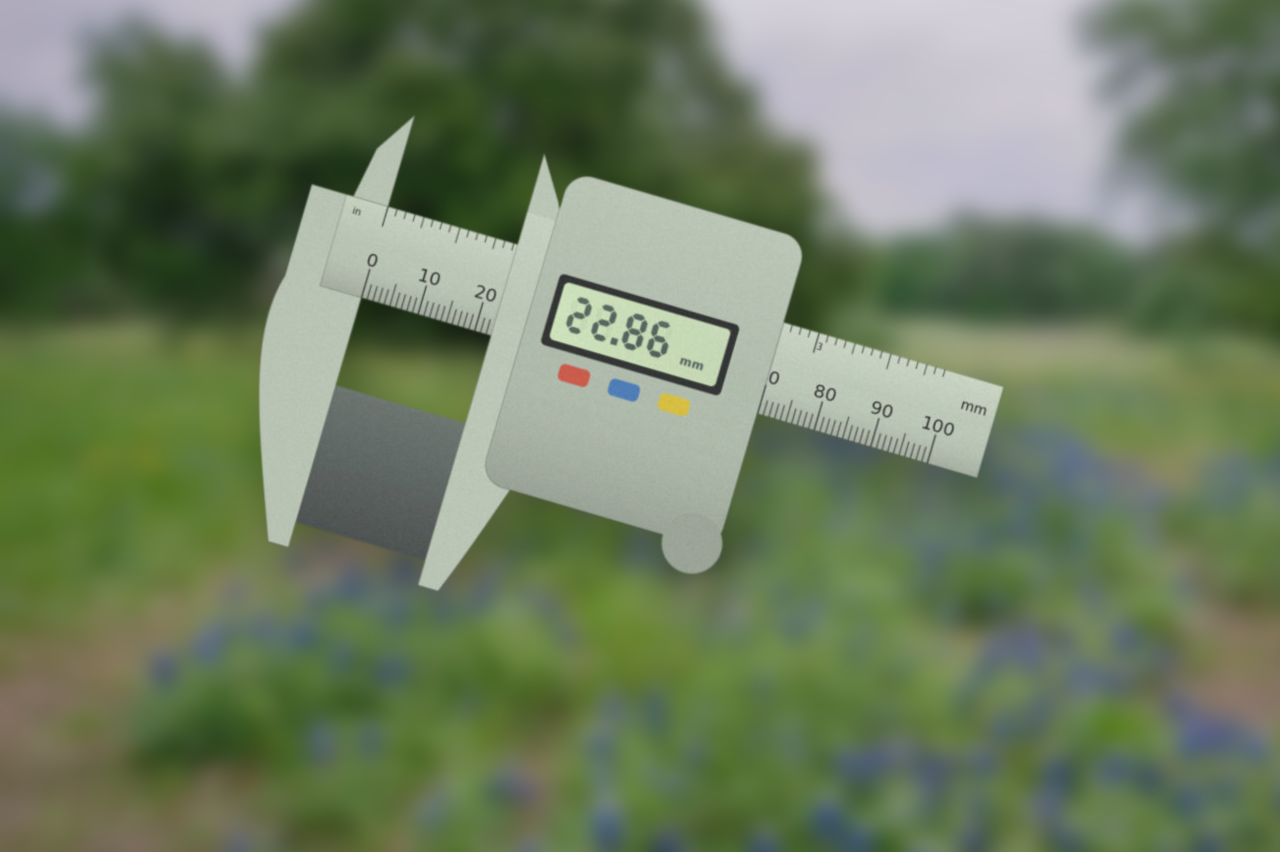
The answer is 22.86 mm
